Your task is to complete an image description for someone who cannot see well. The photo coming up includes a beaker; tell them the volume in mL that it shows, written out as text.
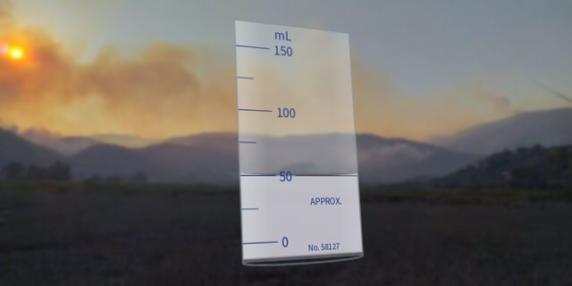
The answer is 50 mL
